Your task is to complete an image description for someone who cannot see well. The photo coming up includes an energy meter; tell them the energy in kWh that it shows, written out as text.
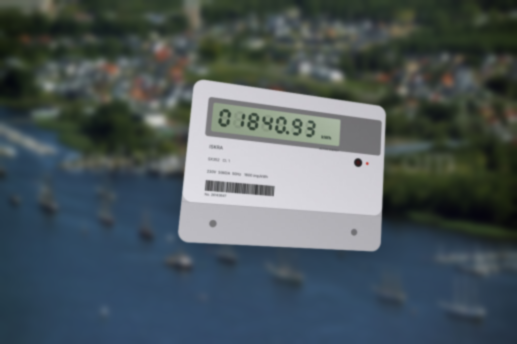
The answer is 1840.93 kWh
